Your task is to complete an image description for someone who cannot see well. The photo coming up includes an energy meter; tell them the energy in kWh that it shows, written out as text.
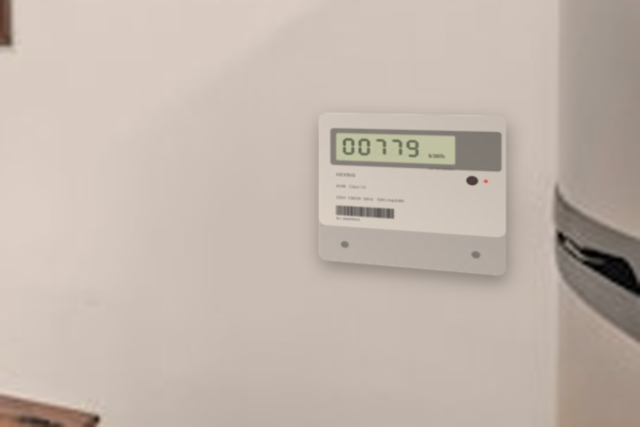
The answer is 779 kWh
